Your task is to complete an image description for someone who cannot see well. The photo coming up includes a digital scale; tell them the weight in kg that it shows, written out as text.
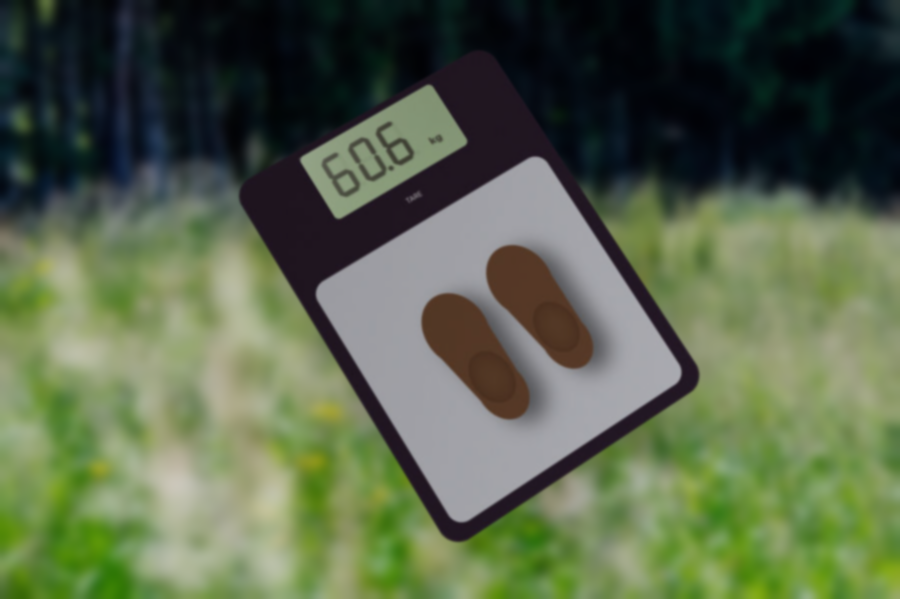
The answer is 60.6 kg
